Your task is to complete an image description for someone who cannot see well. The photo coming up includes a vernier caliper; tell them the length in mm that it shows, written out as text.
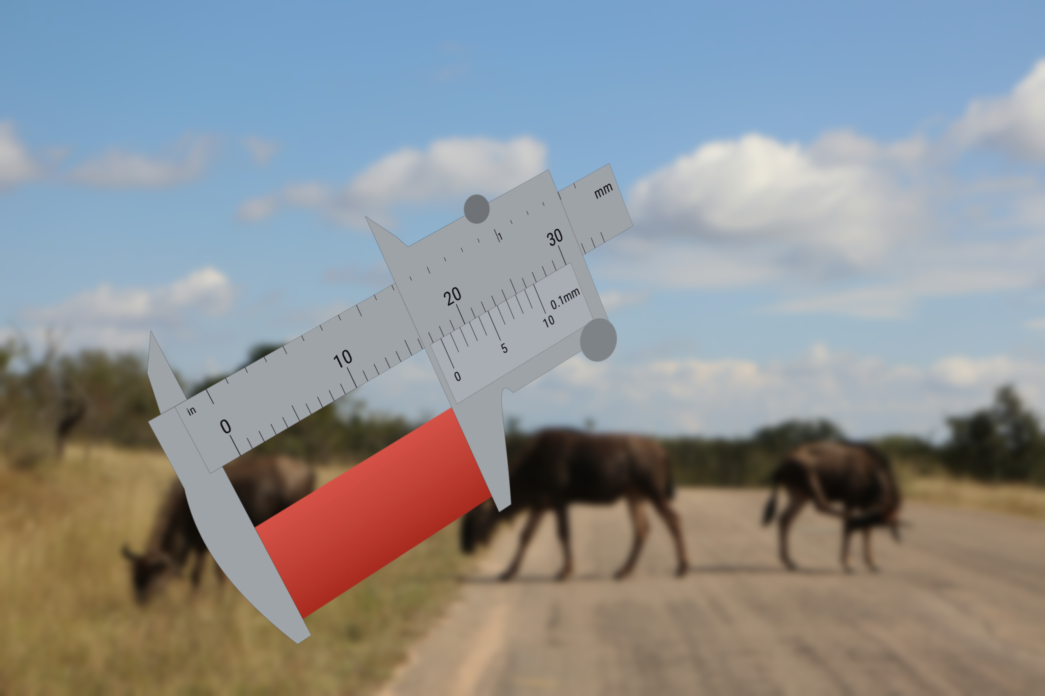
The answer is 17.7 mm
